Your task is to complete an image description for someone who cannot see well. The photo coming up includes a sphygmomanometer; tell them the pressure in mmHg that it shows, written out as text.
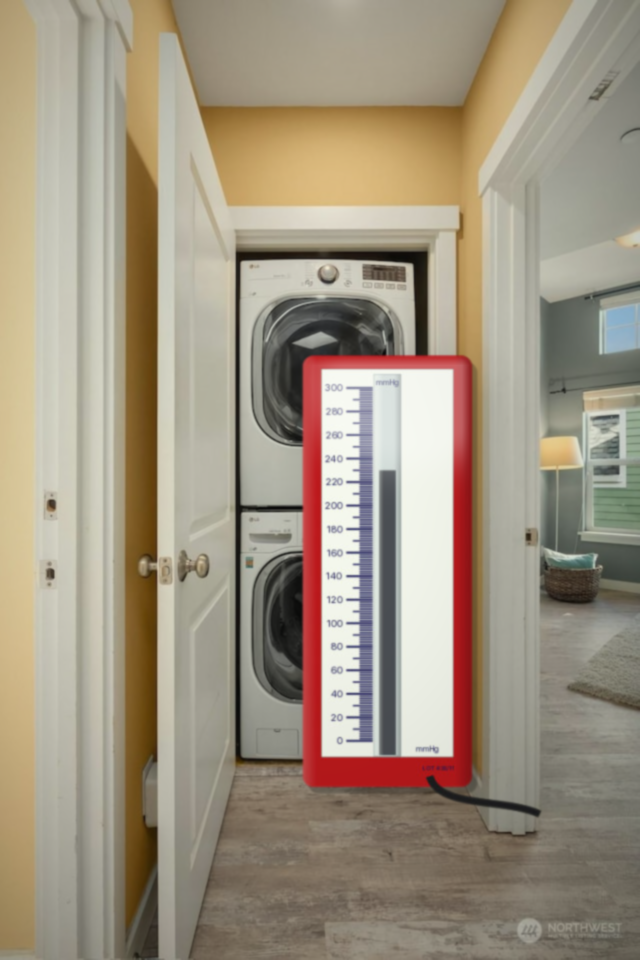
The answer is 230 mmHg
